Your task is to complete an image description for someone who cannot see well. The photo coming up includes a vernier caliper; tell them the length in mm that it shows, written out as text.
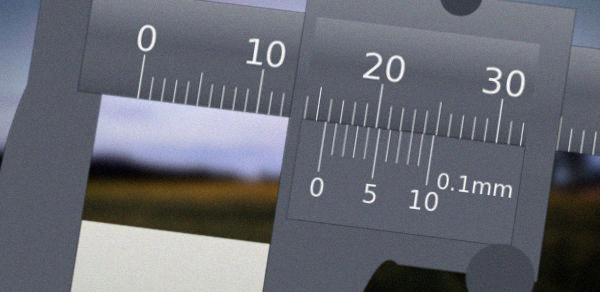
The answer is 15.8 mm
